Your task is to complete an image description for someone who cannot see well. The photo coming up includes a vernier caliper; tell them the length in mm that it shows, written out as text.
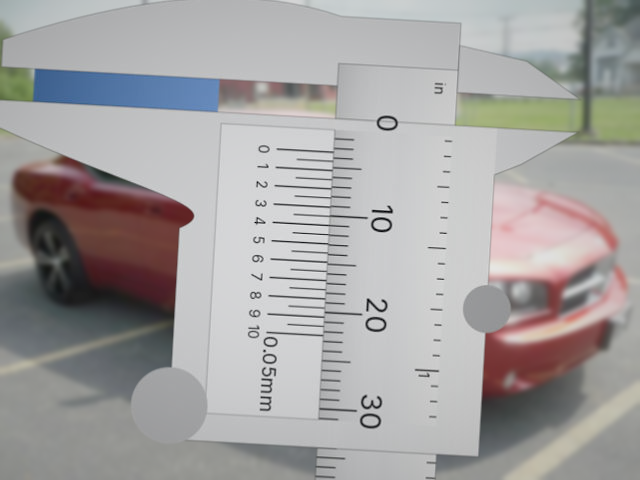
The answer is 3.4 mm
